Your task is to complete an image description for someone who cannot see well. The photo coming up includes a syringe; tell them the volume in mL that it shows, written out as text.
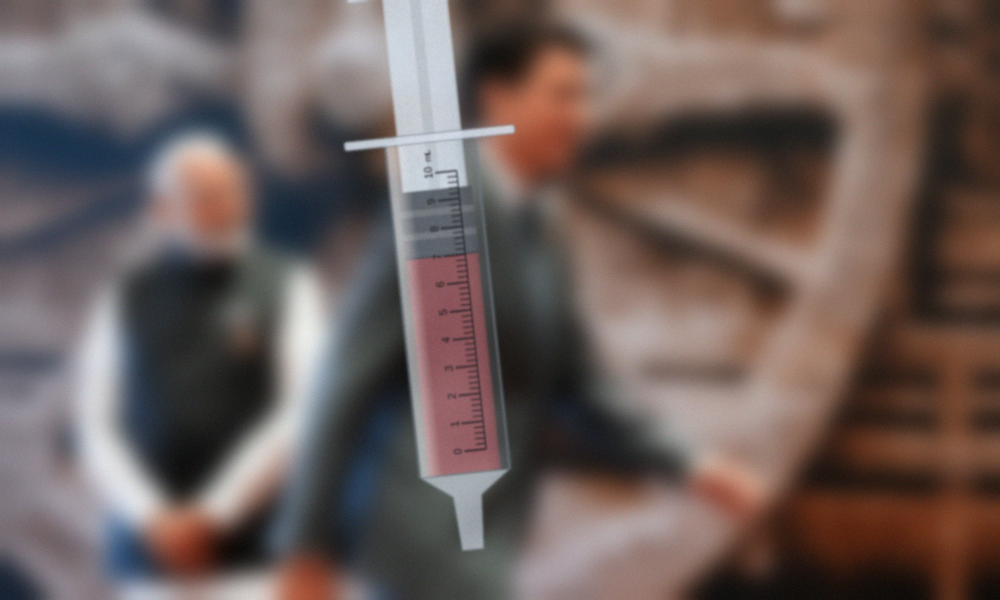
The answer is 7 mL
